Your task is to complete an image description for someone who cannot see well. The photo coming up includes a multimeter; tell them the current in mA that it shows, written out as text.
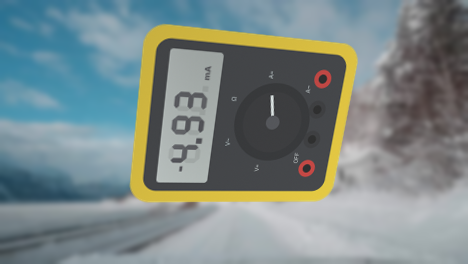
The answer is -4.93 mA
